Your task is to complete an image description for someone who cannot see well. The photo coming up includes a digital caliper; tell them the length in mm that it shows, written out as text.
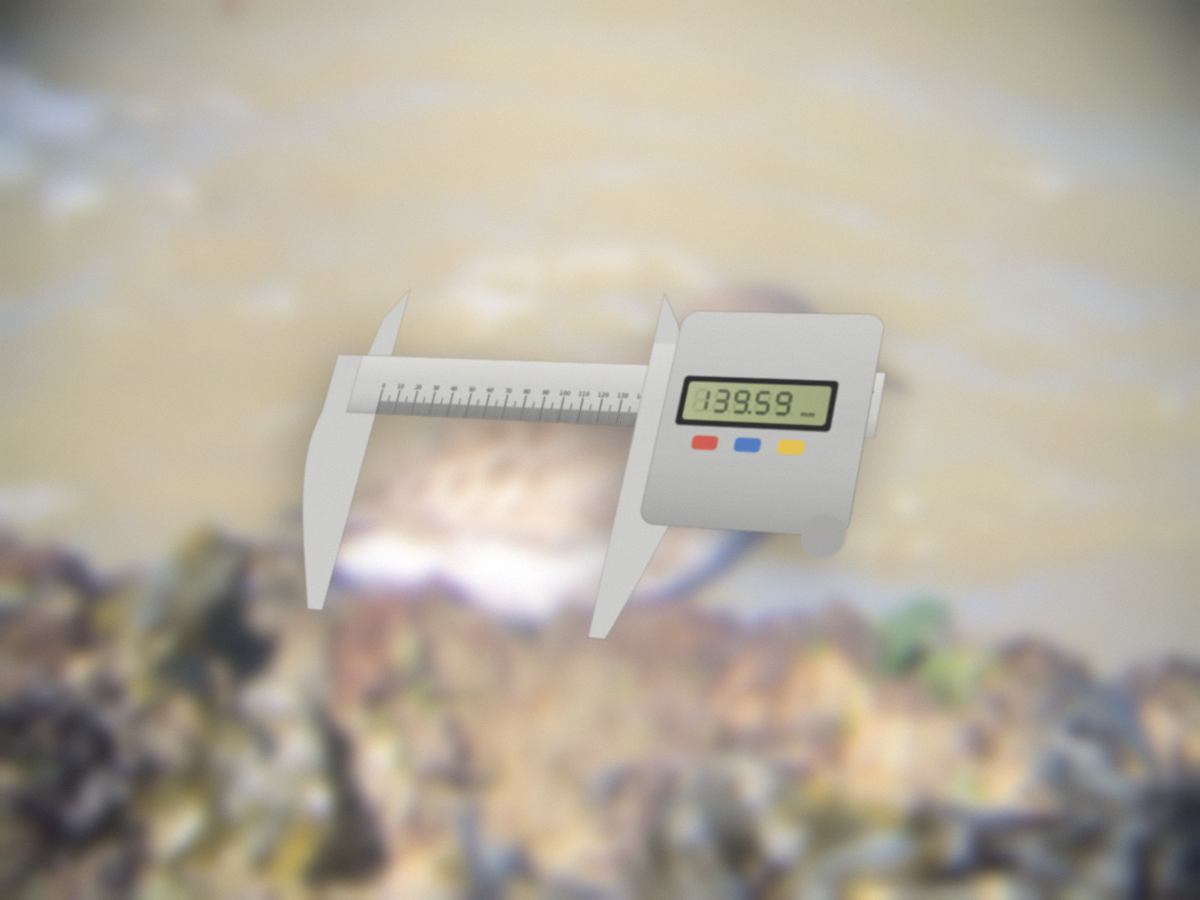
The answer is 139.59 mm
